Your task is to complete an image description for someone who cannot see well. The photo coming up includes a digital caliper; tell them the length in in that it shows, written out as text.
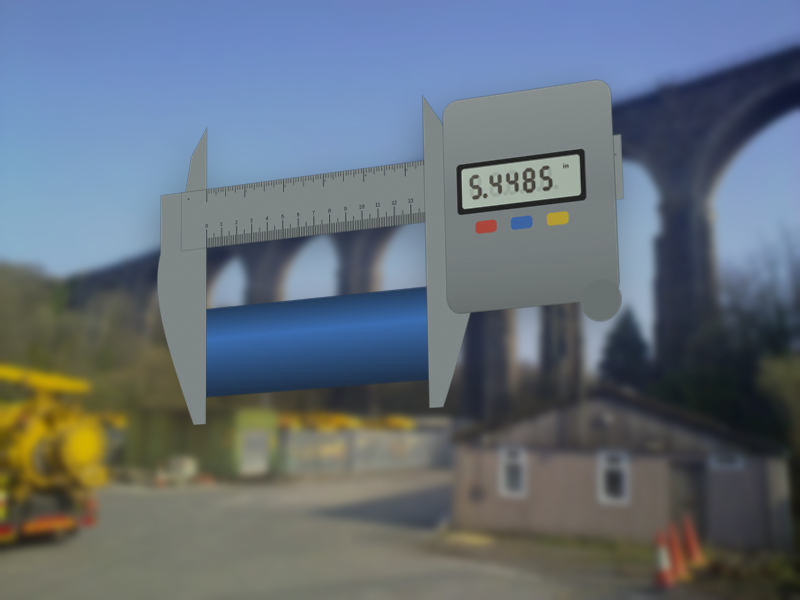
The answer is 5.4485 in
